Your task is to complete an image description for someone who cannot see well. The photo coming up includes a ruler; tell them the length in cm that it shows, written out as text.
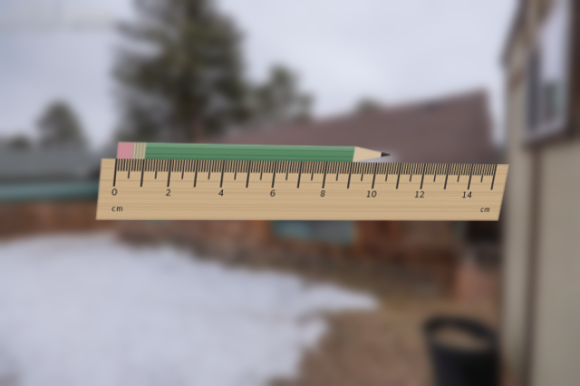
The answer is 10.5 cm
